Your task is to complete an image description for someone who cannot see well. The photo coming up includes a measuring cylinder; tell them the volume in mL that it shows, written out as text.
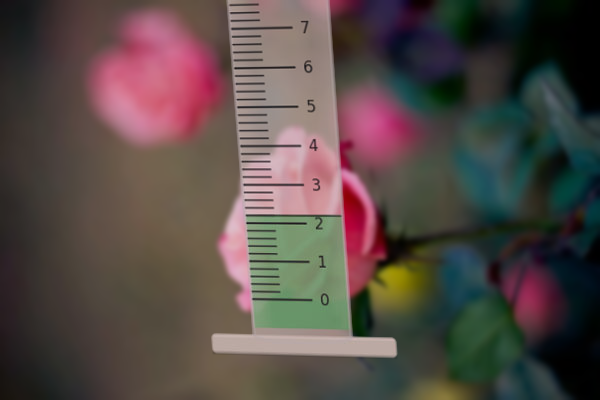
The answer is 2.2 mL
